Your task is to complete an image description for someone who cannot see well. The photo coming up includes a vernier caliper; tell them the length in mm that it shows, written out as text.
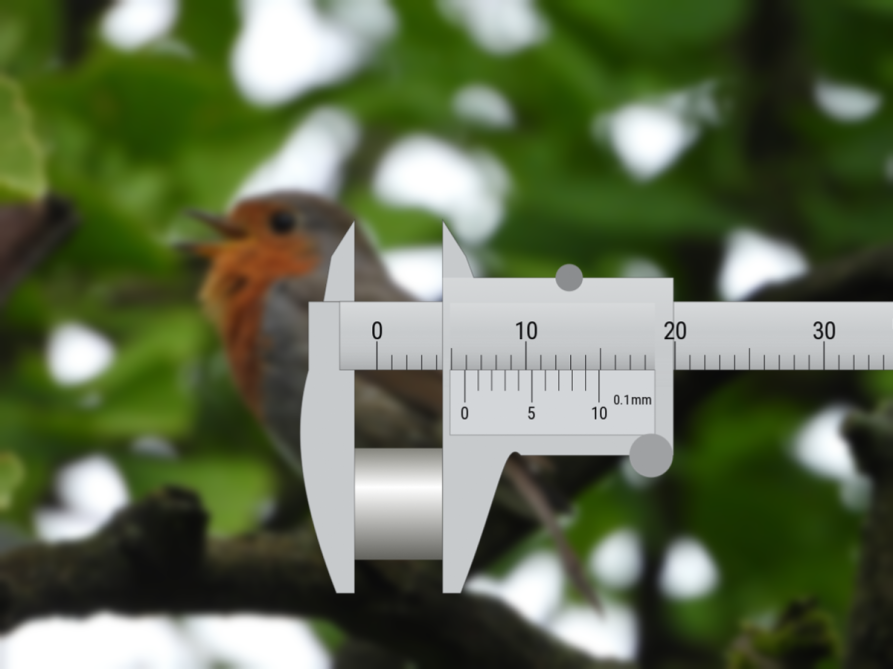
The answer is 5.9 mm
